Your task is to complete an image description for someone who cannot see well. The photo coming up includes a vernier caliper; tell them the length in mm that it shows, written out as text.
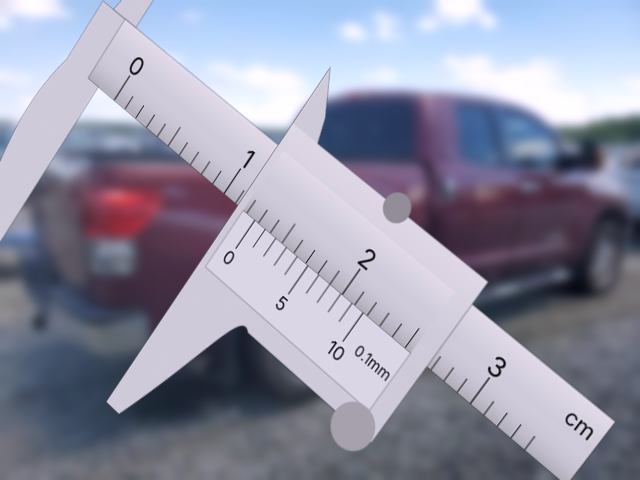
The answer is 12.7 mm
